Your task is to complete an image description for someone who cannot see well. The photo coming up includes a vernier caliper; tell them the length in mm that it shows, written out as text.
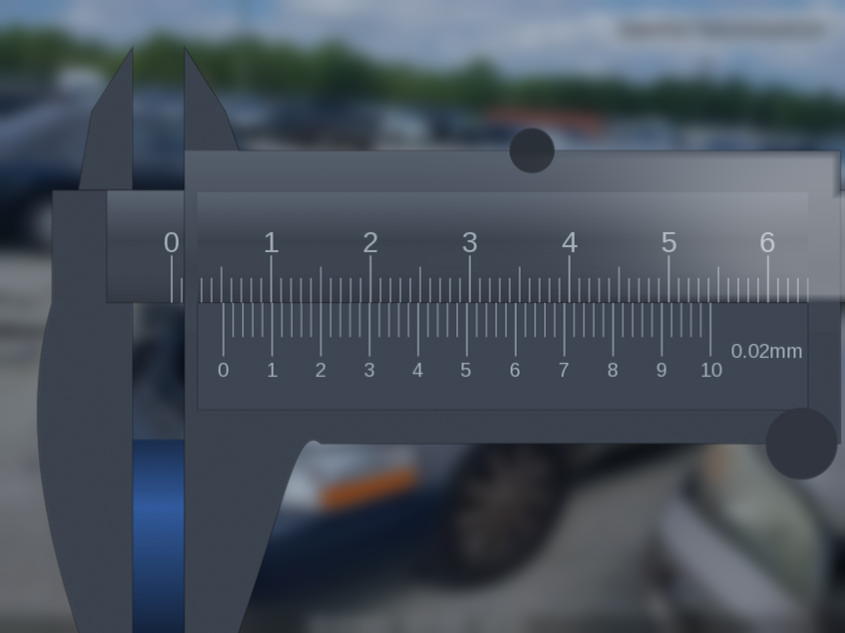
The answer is 5.2 mm
